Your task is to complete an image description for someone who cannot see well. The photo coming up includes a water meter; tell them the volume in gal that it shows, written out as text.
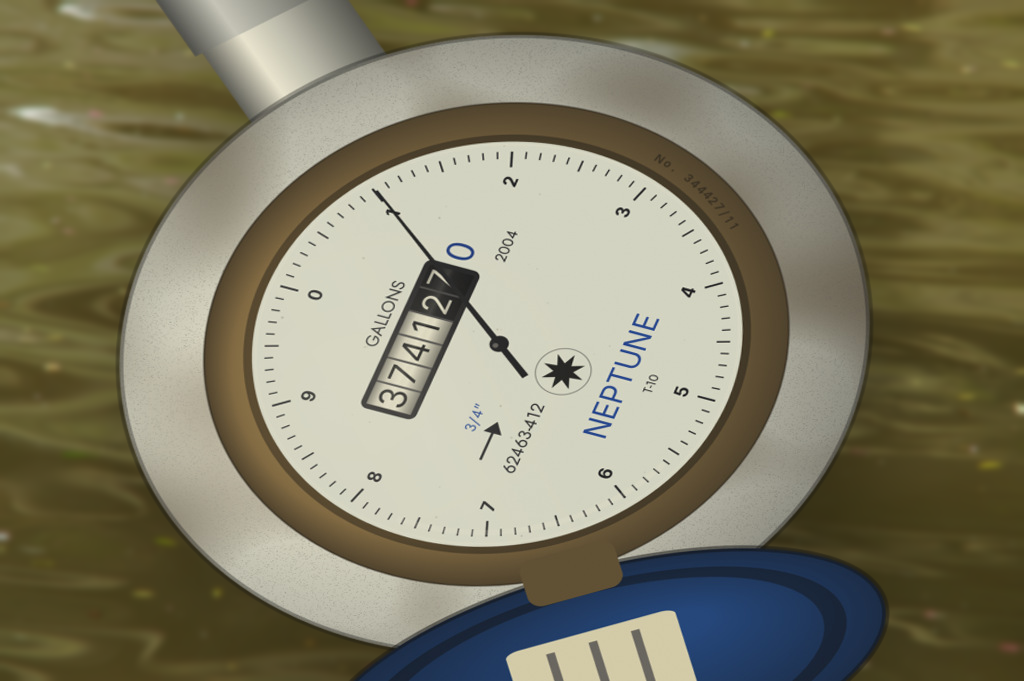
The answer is 3741271.0 gal
